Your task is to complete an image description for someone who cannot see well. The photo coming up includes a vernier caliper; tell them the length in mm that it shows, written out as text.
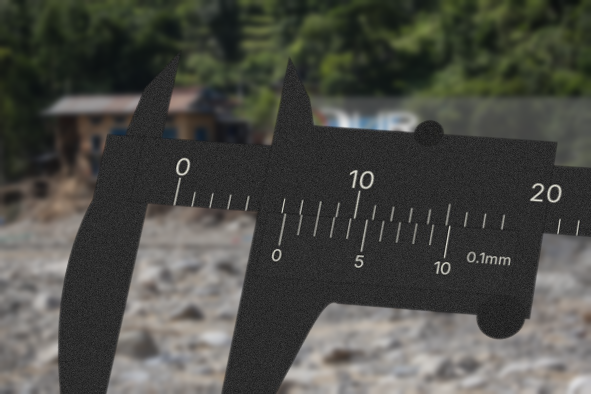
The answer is 6.2 mm
